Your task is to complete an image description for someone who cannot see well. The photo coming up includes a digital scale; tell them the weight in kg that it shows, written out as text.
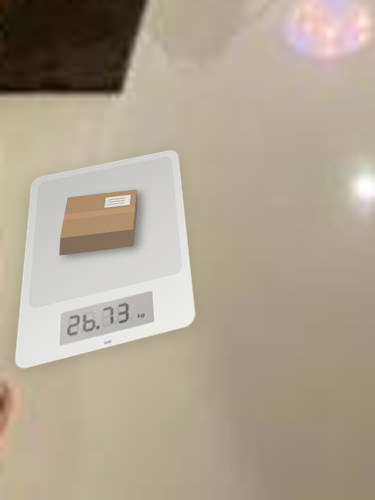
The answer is 26.73 kg
